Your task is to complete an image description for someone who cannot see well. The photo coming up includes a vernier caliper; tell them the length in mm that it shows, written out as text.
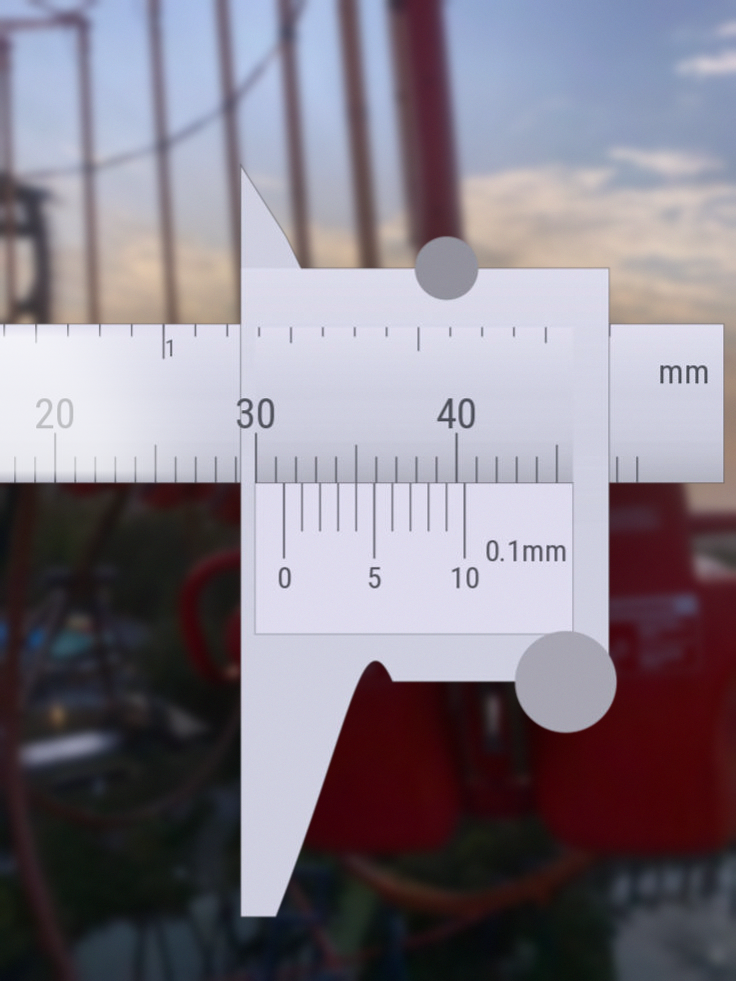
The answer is 31.4 mm
